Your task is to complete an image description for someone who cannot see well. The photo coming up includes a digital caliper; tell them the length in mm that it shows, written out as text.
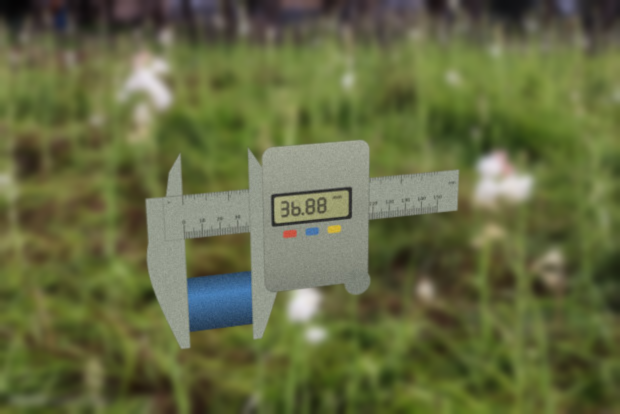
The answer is 36.88 mm
